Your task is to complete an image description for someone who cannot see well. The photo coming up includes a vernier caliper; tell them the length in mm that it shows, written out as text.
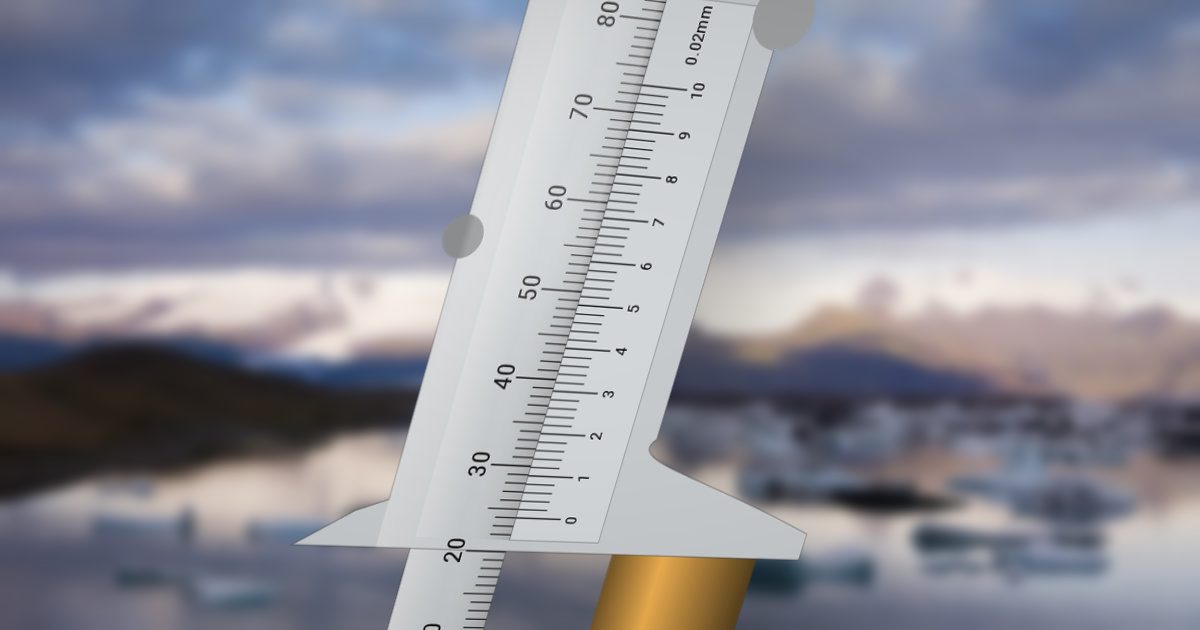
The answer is 24.0 mm
